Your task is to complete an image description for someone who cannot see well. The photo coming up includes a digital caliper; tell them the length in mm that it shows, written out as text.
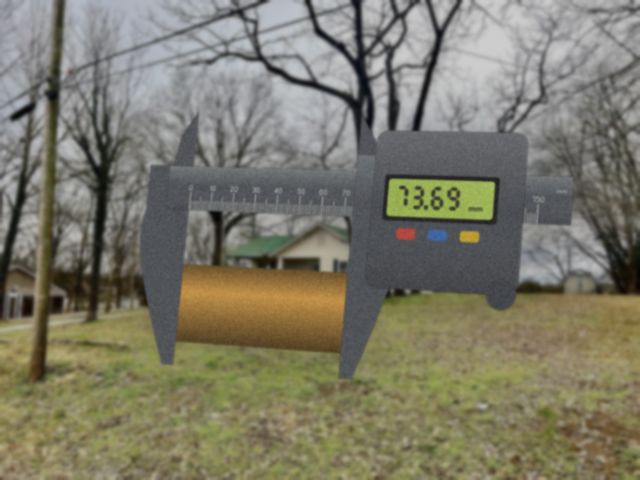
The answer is 73.69 mm
